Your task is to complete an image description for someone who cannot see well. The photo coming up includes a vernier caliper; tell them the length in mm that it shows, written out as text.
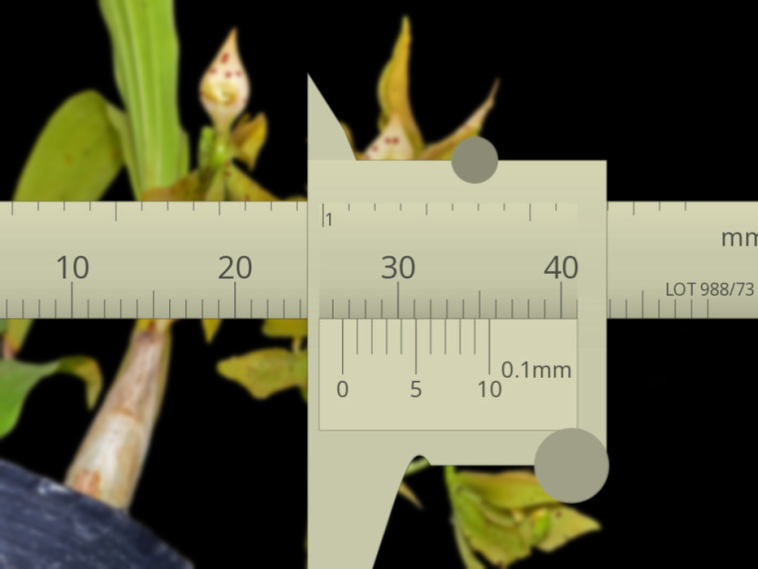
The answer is 26.6 mm
